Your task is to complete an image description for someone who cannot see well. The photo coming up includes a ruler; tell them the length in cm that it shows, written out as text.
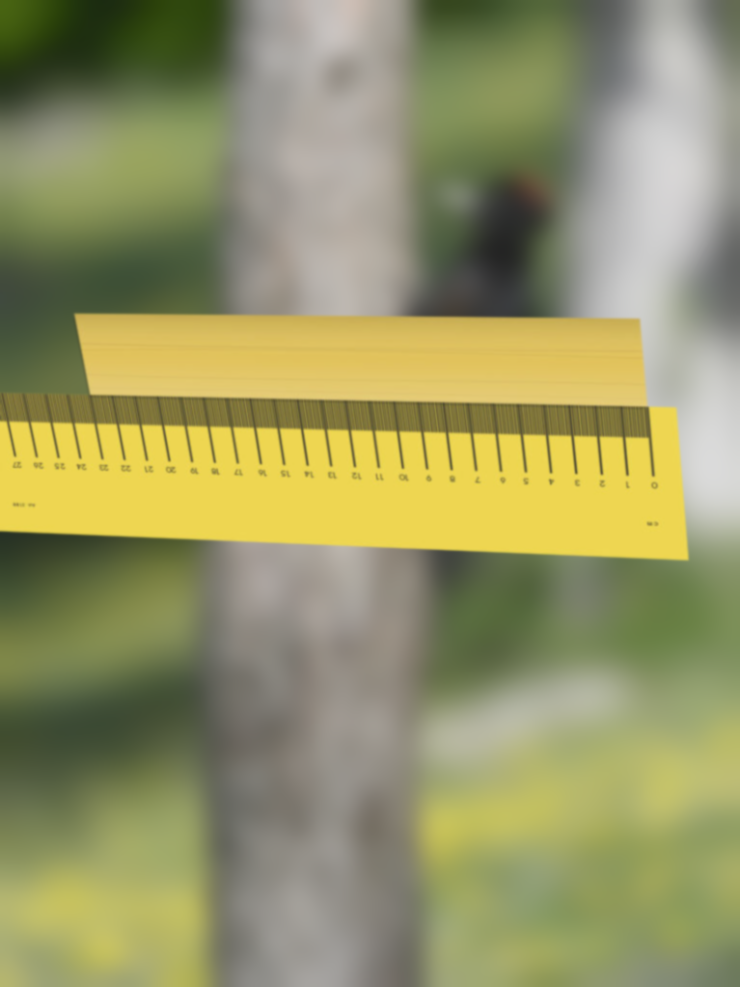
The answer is 23 cm
